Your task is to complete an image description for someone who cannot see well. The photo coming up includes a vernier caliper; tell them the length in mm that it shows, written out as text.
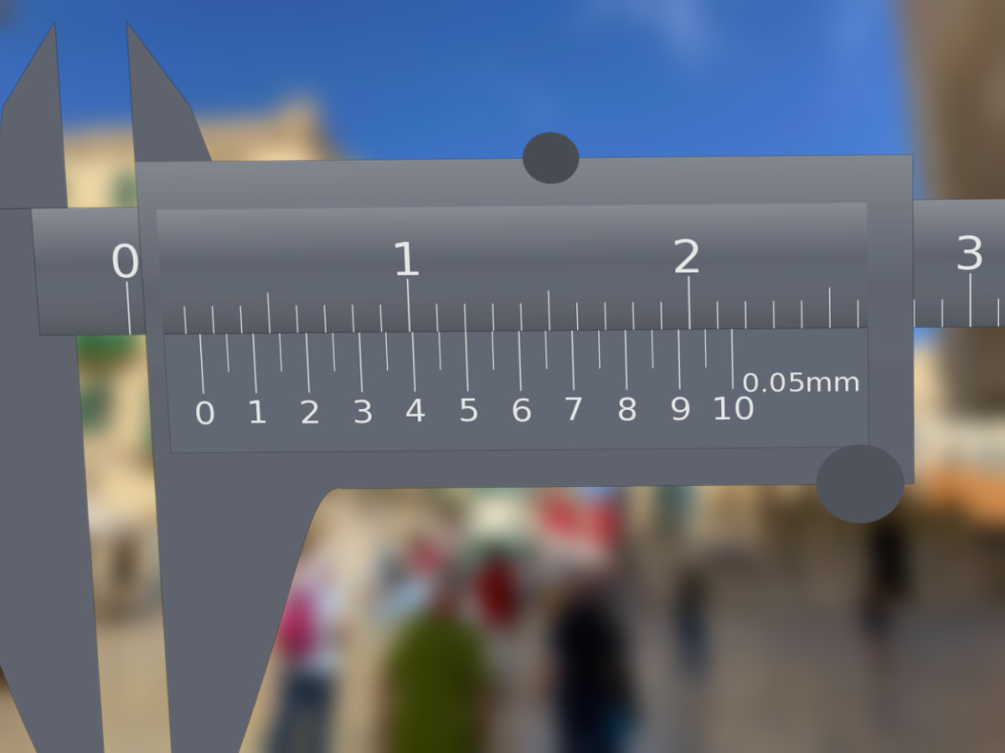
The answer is 2.50 mm
